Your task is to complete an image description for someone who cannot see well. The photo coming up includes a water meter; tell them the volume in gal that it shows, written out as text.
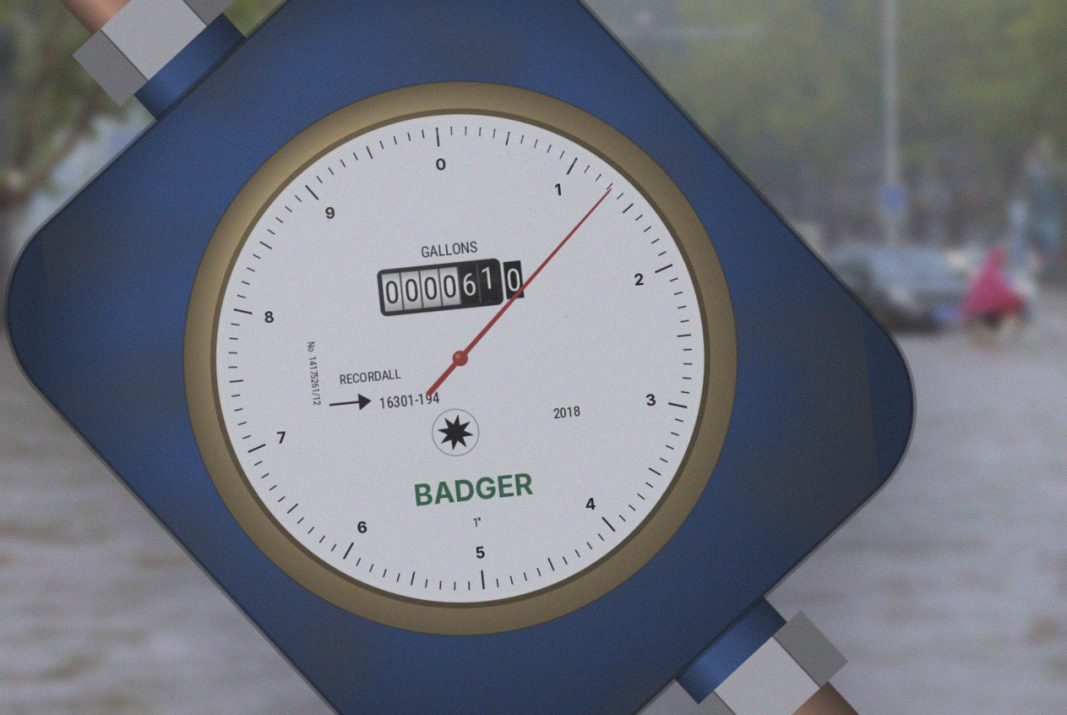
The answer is 611.3 gal
